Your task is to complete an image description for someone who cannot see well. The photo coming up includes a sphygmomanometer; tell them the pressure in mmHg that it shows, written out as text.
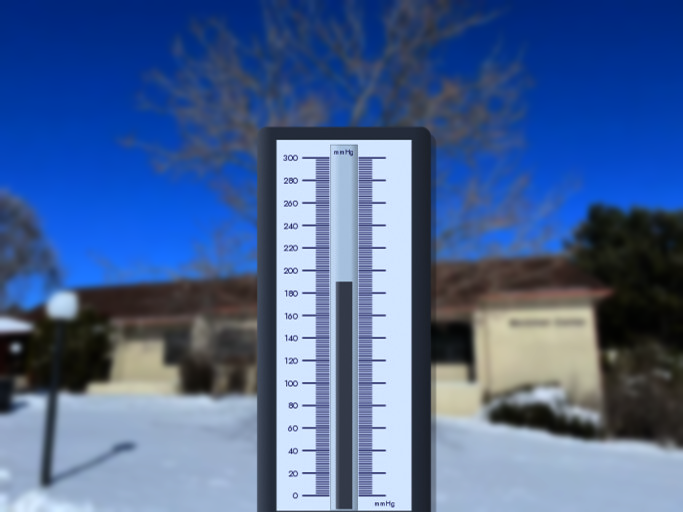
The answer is 190 mmHg
